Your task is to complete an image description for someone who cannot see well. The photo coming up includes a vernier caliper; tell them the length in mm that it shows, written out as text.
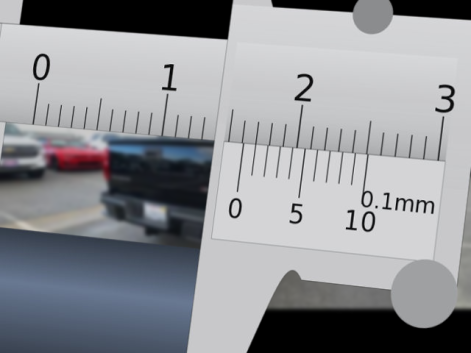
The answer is 16.1 mm
